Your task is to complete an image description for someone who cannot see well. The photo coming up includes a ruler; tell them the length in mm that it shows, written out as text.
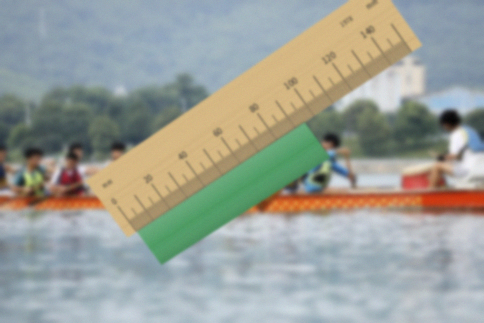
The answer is 95 mm
